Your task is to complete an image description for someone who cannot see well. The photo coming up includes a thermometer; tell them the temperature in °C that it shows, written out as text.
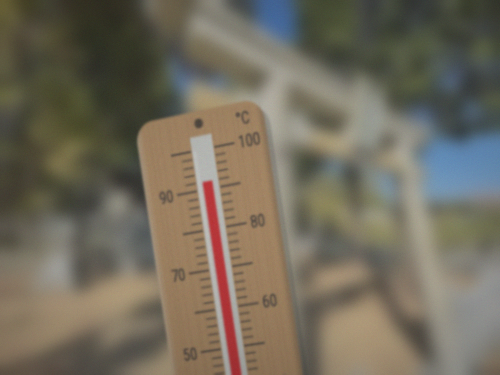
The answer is 92 °C
